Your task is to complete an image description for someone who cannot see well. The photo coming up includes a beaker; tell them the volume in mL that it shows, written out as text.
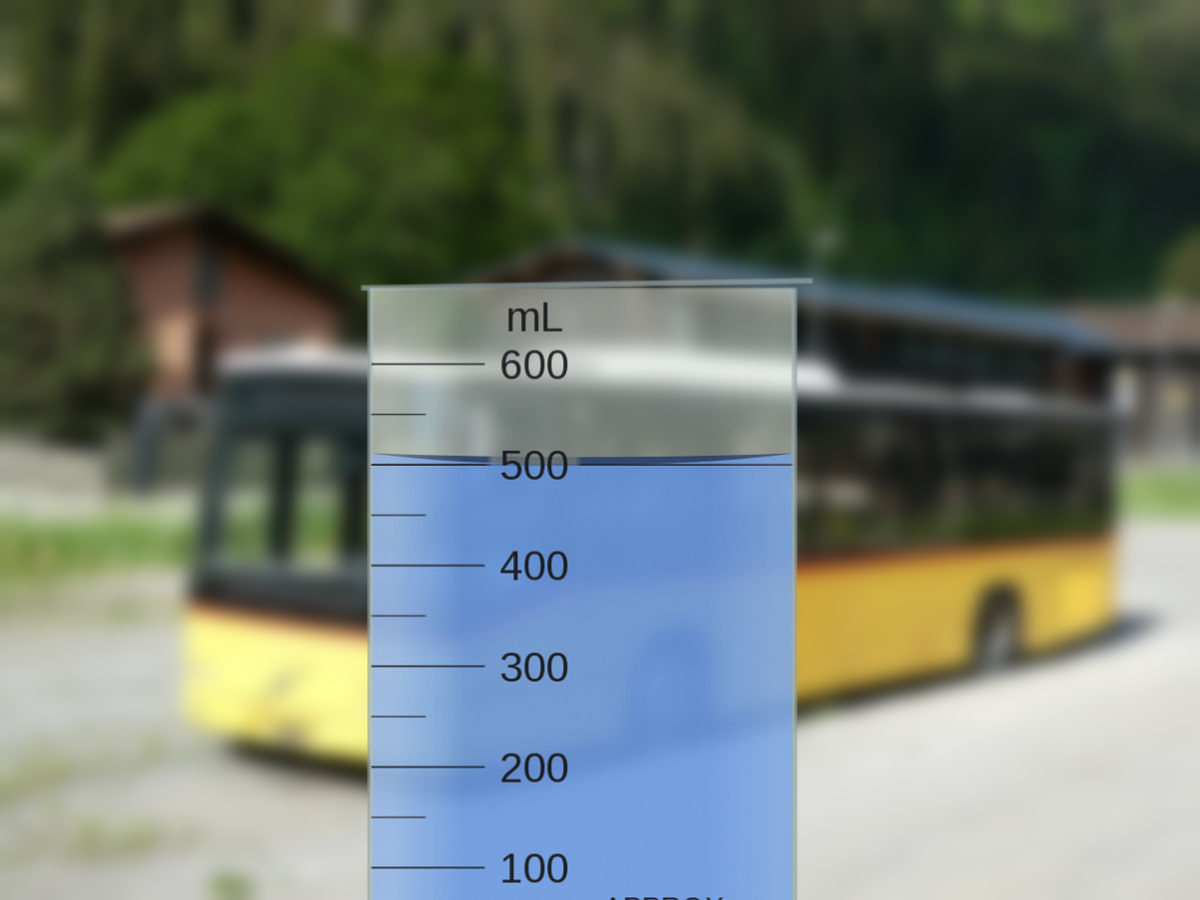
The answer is 500 mL
